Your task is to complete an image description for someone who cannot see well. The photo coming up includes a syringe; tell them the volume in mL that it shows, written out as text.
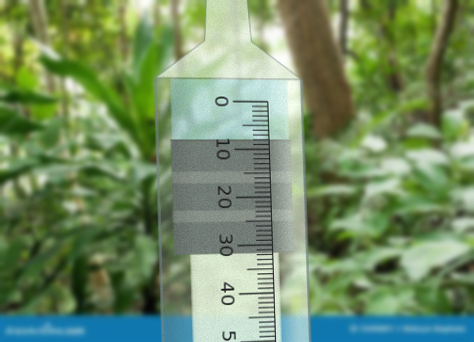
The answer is 8 mL
